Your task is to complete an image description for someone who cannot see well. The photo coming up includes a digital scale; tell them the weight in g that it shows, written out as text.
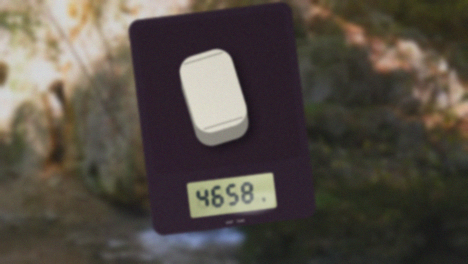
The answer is 4658 g
